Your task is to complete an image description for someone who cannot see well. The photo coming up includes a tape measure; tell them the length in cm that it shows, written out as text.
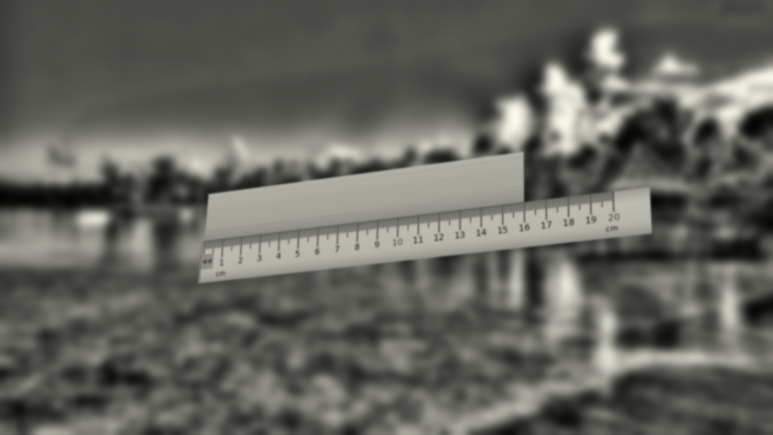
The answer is 16 cm
